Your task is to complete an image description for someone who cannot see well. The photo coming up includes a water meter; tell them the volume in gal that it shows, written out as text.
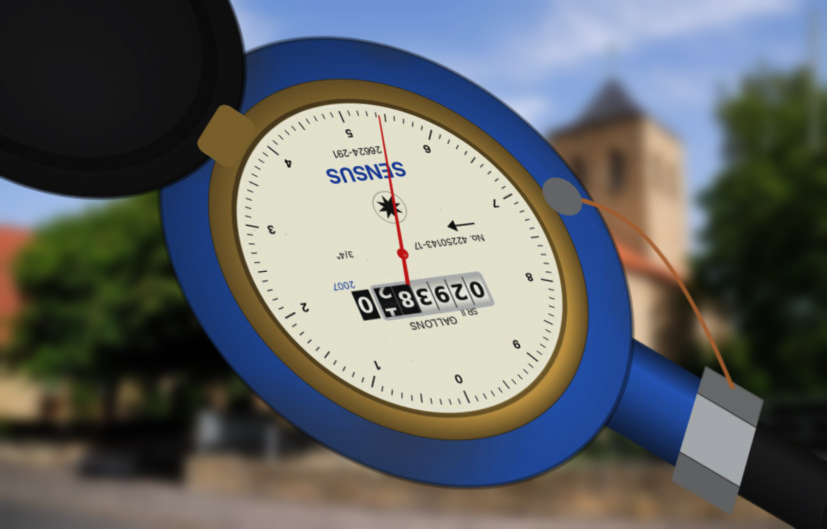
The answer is 293815.4 gal
